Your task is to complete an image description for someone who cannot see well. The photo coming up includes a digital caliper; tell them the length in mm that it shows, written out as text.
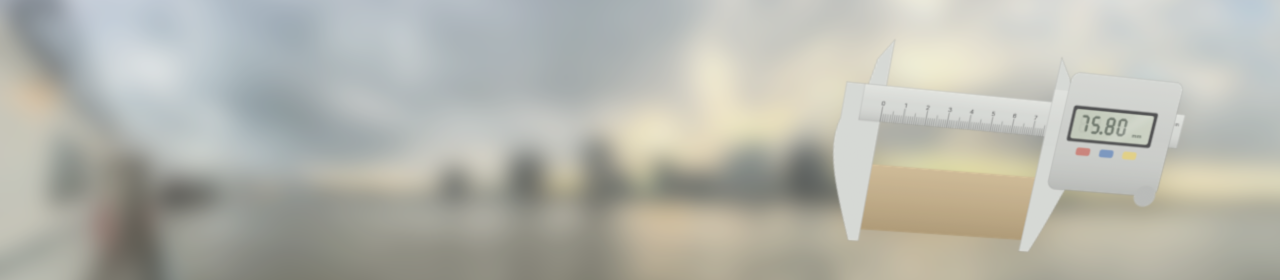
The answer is 75.80 mm
